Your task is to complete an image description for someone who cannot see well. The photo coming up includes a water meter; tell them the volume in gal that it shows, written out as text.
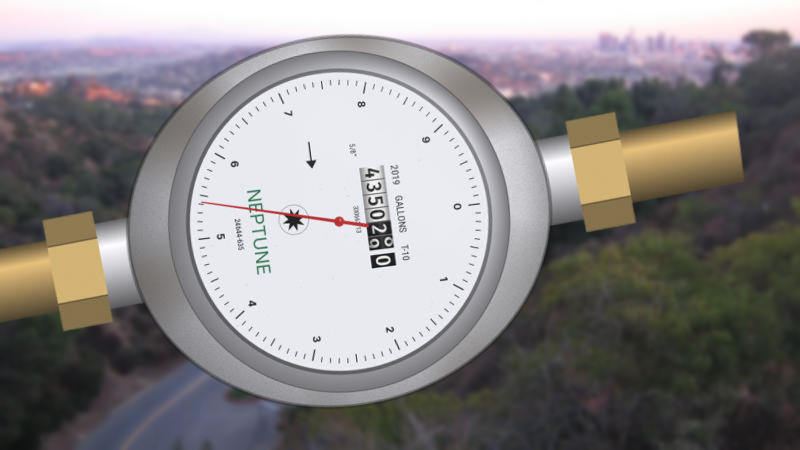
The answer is 4350285.4 gal
